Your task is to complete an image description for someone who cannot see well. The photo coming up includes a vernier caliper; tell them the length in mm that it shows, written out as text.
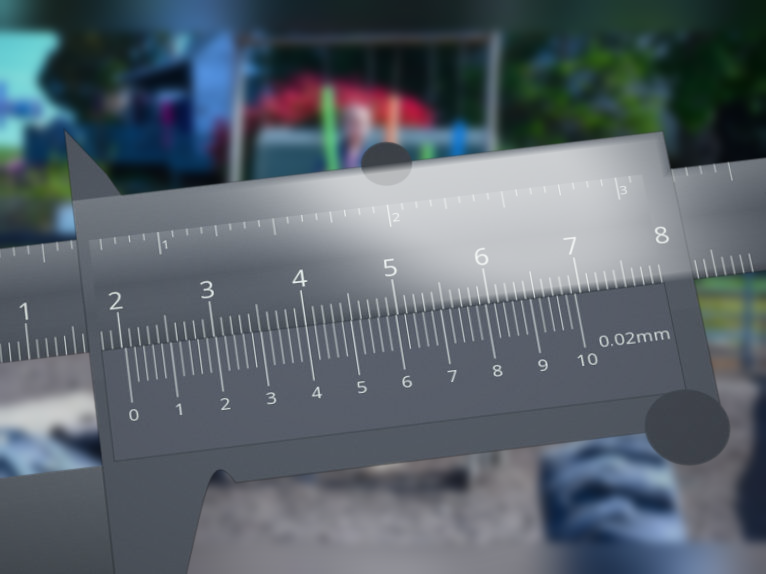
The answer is 20.4 mm
